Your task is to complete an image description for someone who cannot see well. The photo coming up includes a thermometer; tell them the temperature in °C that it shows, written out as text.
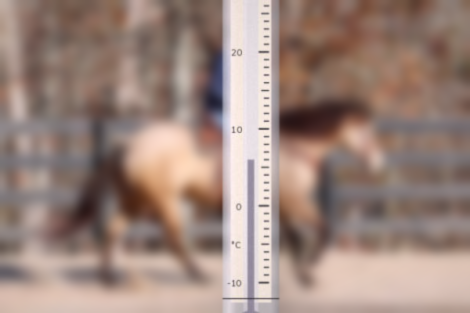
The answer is 6 °C
